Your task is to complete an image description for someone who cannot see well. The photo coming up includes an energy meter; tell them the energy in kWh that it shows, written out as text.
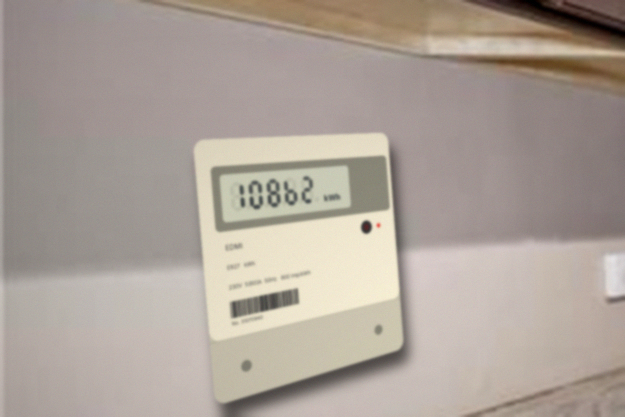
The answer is 10862 kWh
